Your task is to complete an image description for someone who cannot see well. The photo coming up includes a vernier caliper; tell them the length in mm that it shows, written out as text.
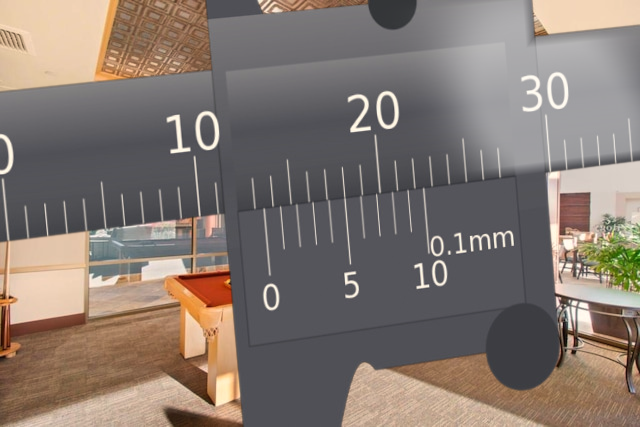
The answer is 13.5 mm
